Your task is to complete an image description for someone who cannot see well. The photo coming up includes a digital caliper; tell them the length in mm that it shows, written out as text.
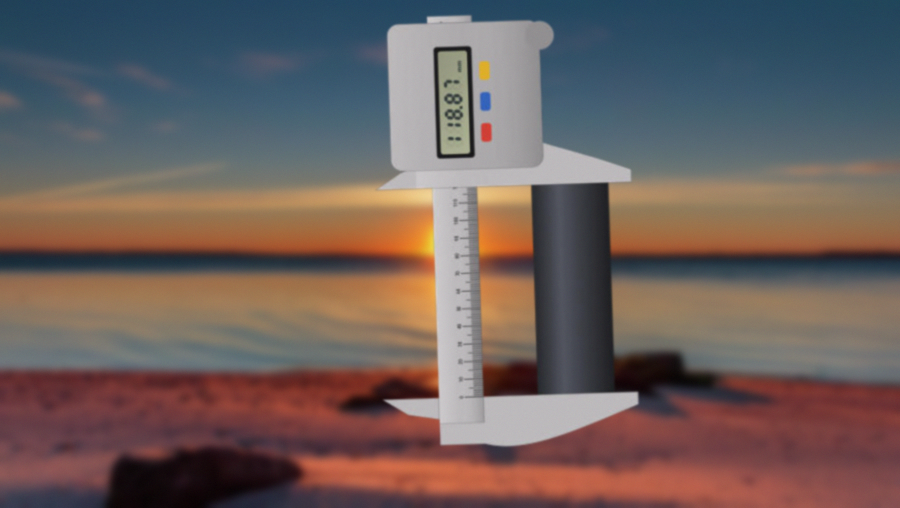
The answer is 118.87 mm
